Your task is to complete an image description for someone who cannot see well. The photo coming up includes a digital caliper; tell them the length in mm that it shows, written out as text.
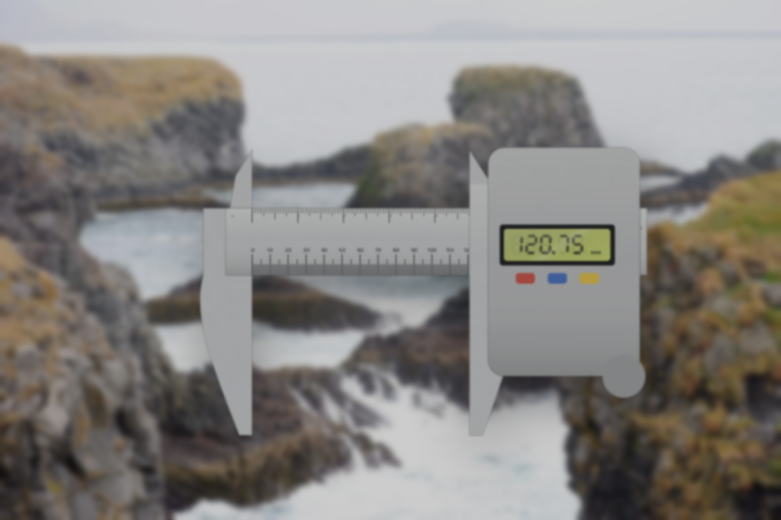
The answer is 120.75 mm
